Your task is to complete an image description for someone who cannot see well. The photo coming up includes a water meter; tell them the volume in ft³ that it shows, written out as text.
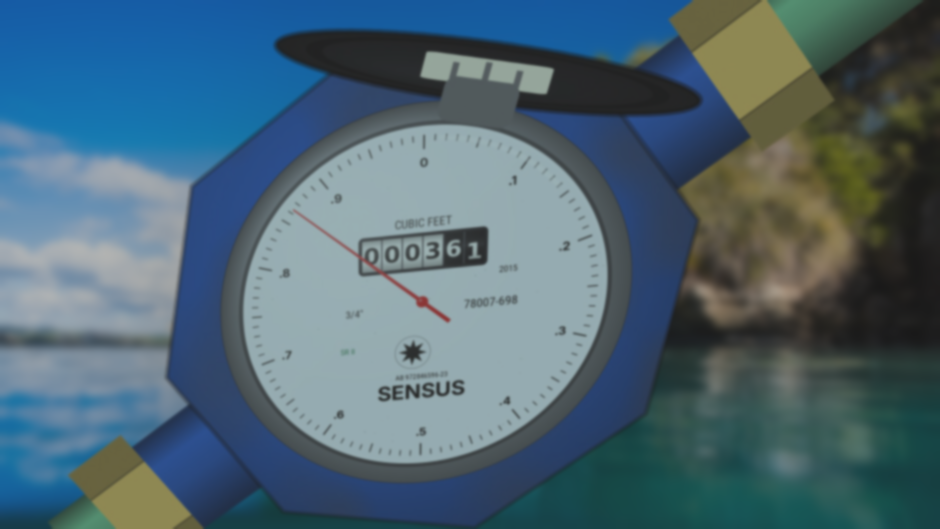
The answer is 360.86 ft³
